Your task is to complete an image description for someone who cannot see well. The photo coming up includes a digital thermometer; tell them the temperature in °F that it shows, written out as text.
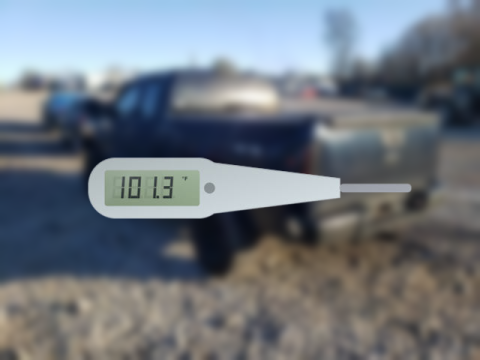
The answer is 101.3 °F
